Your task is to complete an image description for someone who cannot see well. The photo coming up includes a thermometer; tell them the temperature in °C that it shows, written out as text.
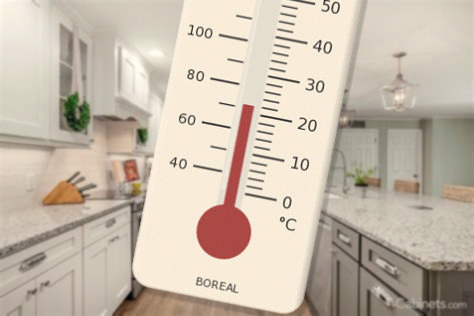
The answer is 22 °C
